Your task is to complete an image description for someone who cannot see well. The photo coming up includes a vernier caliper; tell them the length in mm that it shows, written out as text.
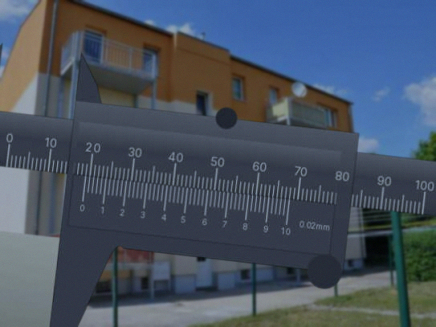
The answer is 19.0 mm
